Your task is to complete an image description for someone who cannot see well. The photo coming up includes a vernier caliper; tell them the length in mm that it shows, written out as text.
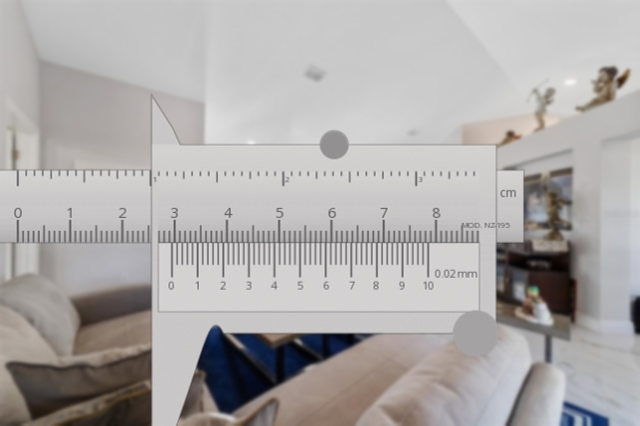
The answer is 29.5 mm
